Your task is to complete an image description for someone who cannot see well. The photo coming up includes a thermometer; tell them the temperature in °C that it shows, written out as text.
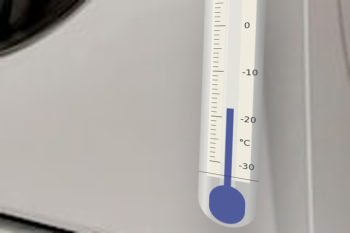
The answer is -18 °C
